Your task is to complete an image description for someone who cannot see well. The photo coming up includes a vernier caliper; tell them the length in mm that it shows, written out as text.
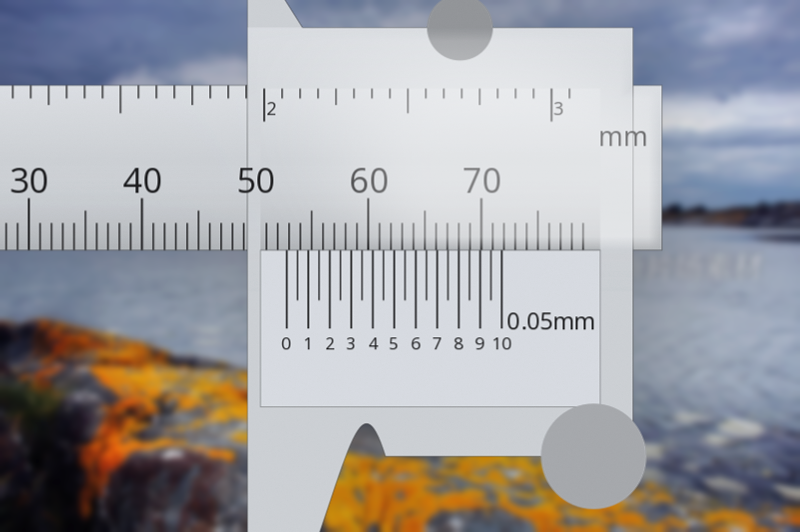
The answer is 52.8 mm
